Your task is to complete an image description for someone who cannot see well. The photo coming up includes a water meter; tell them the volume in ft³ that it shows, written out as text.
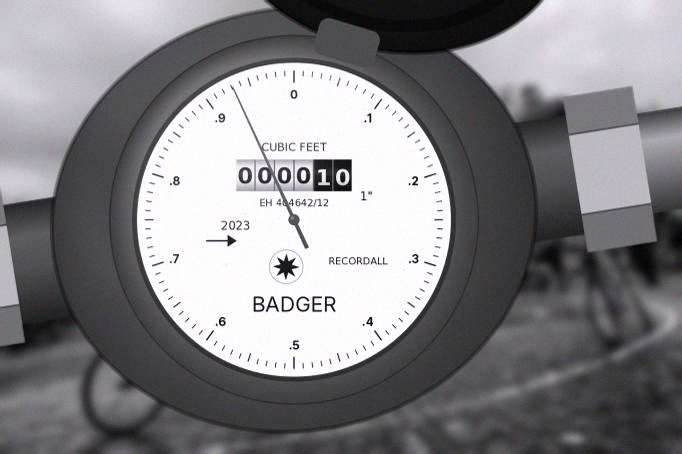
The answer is 9.93 ft³
